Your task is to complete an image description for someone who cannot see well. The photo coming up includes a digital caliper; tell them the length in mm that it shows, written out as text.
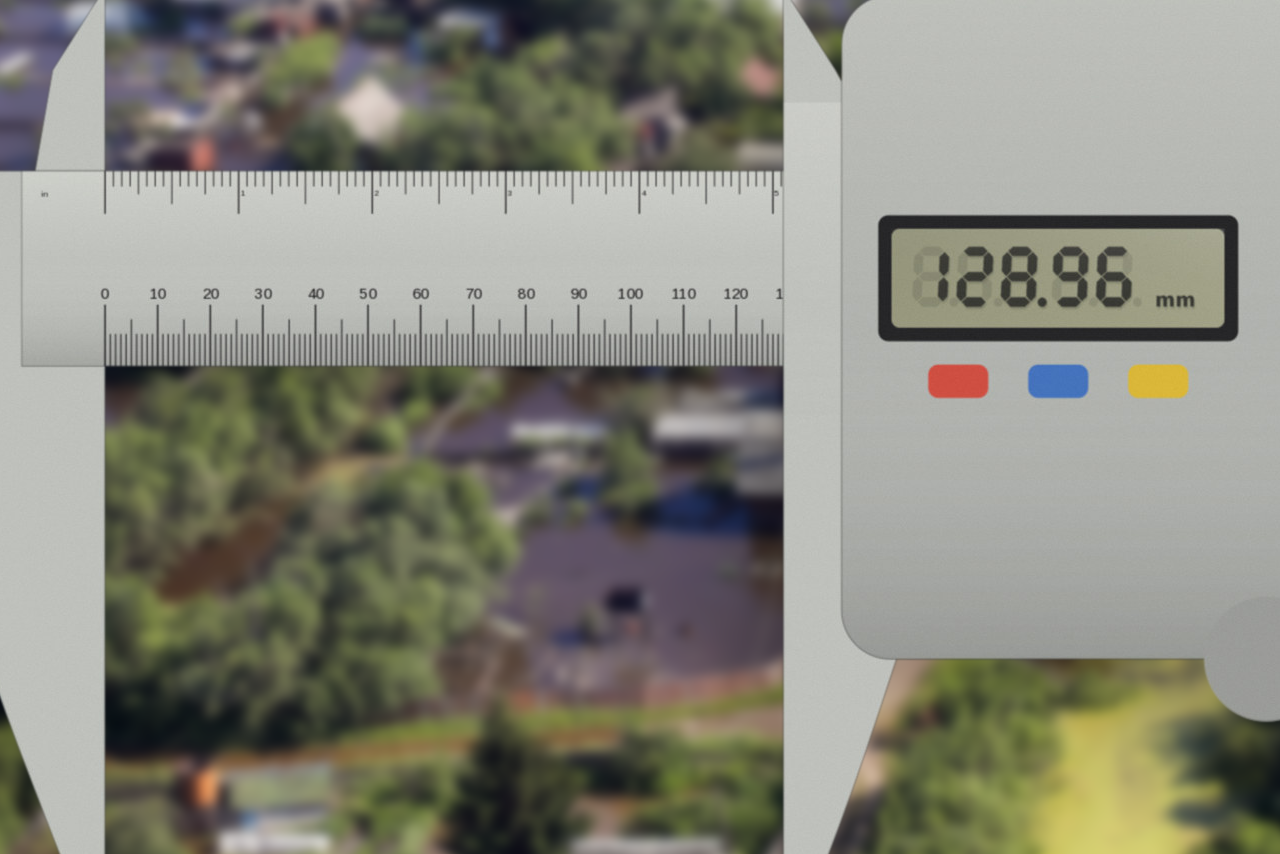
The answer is 128.96 mm
